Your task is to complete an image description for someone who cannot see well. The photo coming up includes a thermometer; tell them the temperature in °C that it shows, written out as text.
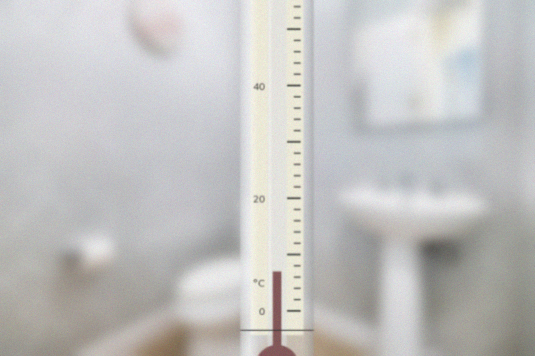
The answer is 7 °C
